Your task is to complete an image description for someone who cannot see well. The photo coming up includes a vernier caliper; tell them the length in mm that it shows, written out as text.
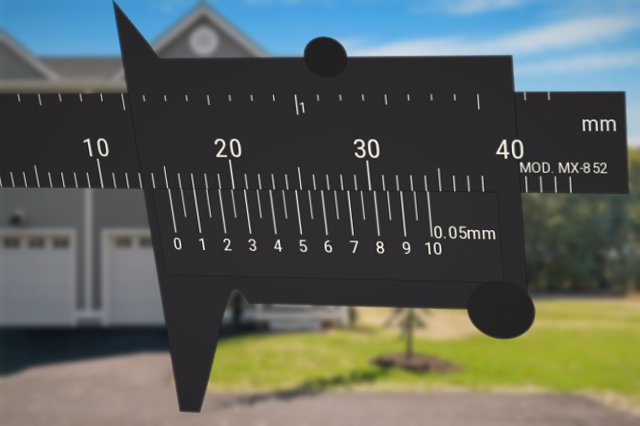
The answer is 15.1 mm
